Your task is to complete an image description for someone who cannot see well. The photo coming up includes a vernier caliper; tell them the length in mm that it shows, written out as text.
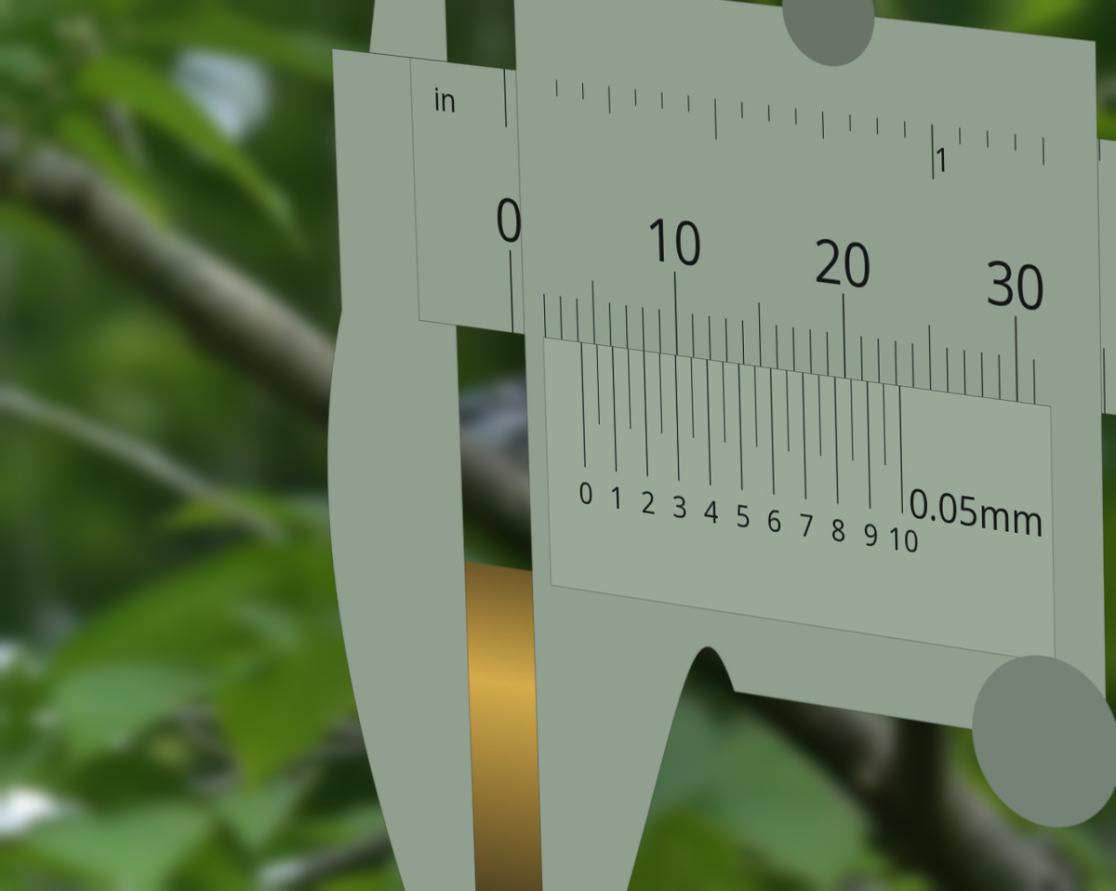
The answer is 4.2 mm
